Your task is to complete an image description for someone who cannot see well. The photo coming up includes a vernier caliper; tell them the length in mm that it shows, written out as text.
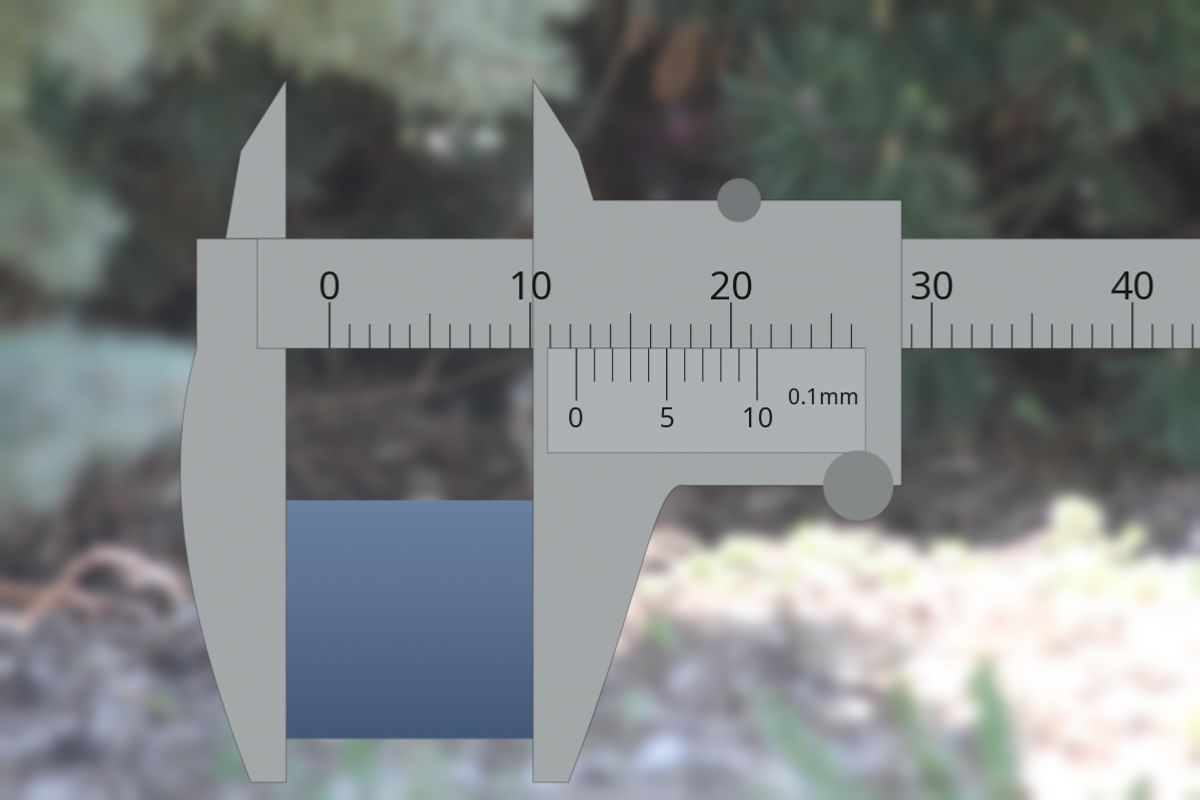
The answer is 12.3 mm
